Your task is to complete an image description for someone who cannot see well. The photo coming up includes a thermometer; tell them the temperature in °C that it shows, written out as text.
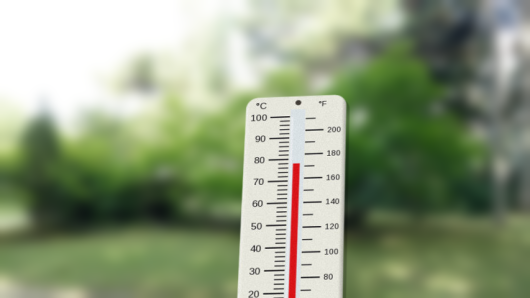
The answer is 78 °C
